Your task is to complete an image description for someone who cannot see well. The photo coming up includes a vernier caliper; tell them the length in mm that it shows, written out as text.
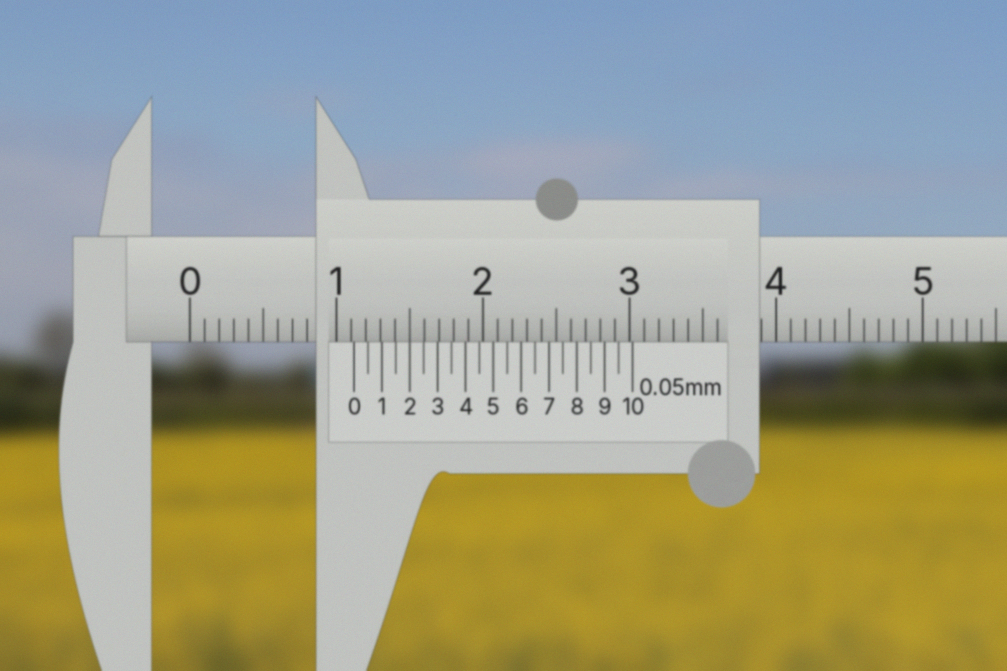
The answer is 11.2 mm
